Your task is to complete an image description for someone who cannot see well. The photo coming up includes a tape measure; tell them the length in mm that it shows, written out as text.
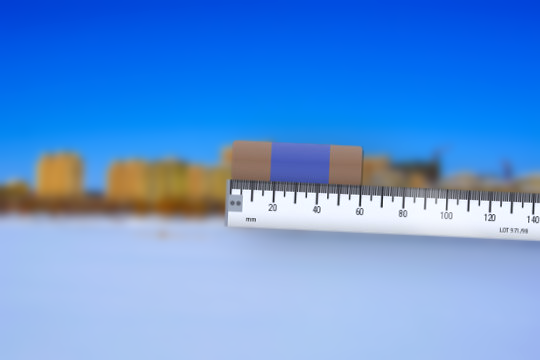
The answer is 60 mm
